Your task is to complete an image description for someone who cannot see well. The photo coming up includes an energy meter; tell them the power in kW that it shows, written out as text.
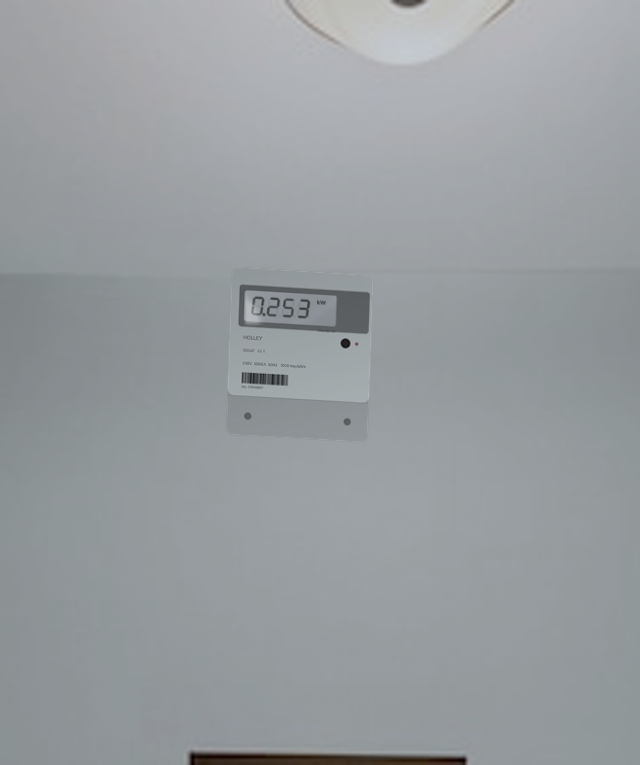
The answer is 0.253 kW
